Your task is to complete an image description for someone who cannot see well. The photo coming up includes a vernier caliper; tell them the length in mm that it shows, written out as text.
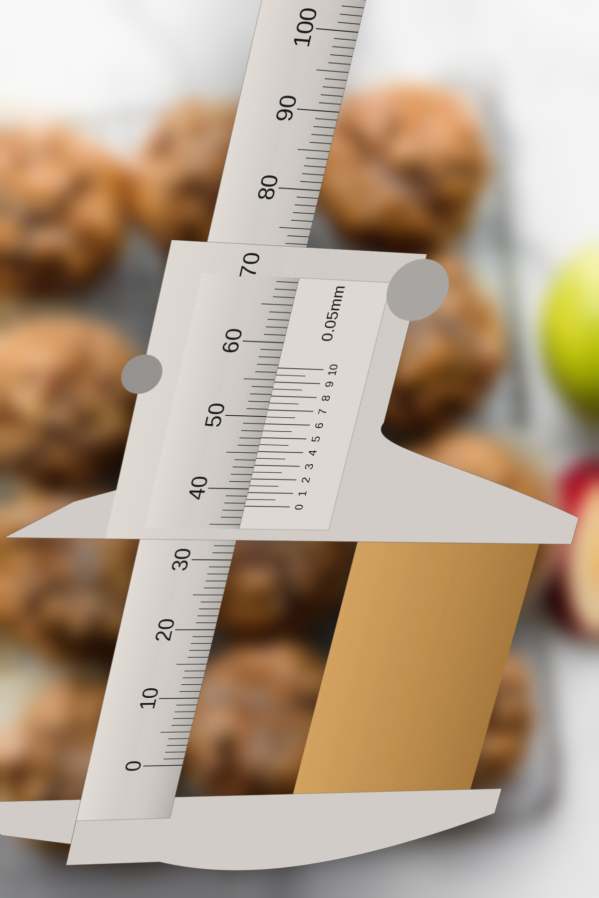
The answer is 37.6 mm
